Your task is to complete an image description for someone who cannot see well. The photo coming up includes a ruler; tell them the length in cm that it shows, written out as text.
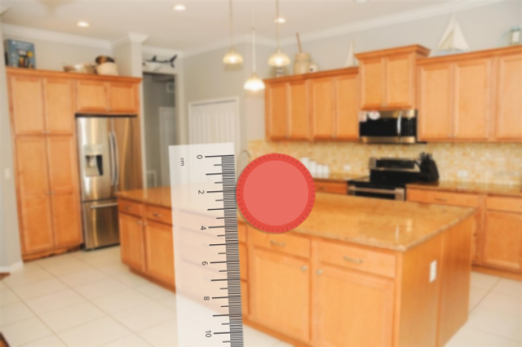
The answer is 4.5 cm
